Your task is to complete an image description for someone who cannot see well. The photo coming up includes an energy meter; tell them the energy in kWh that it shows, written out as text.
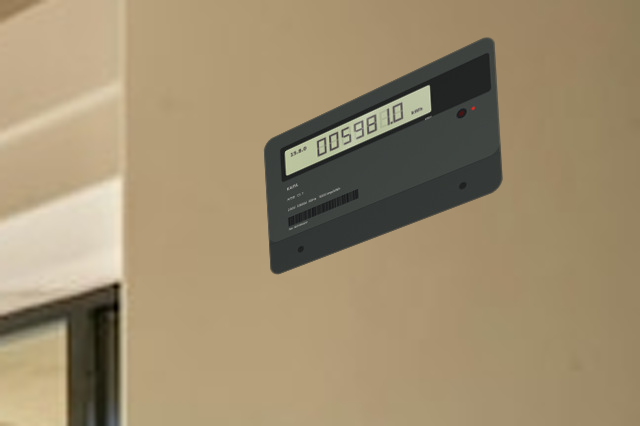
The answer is 5981.0 kWh
